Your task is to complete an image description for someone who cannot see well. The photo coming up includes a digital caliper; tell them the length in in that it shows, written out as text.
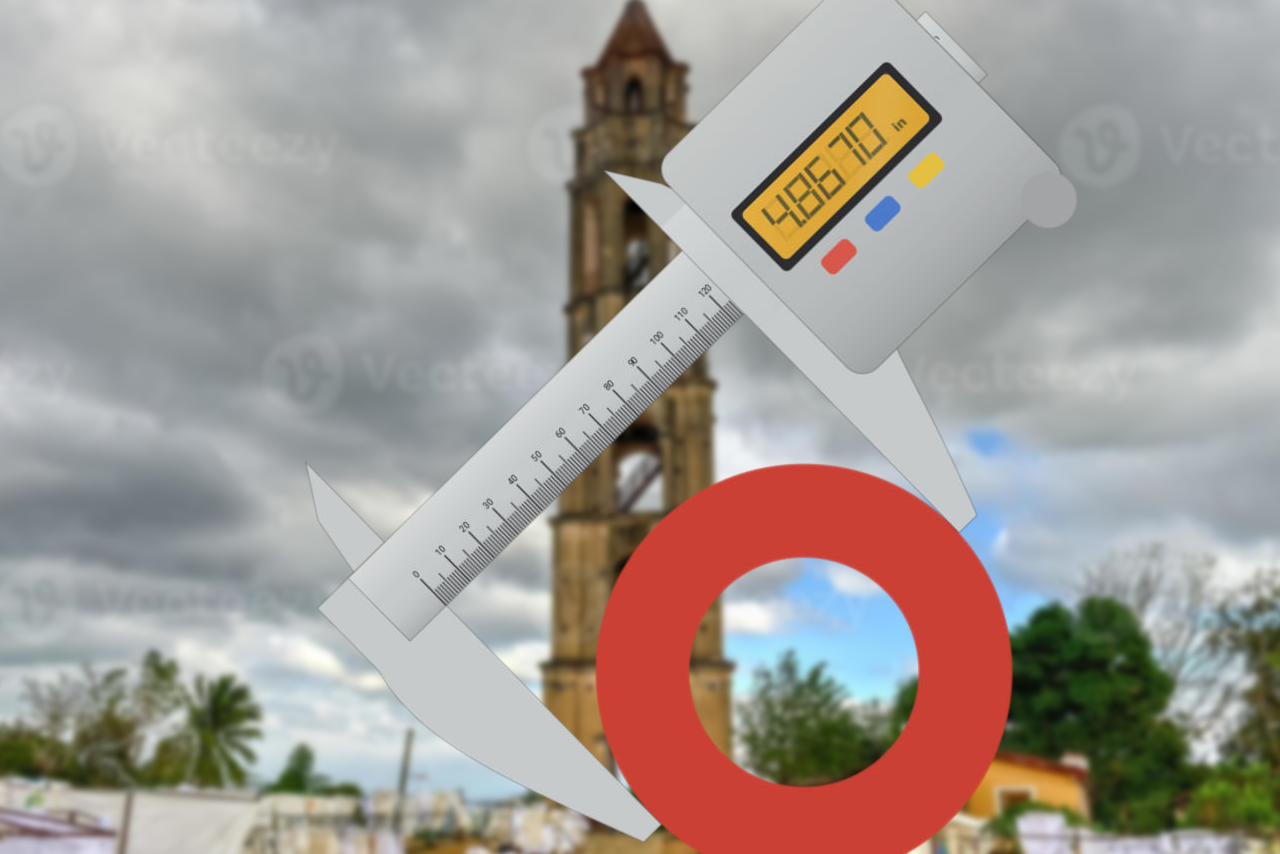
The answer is 4.8670 in
